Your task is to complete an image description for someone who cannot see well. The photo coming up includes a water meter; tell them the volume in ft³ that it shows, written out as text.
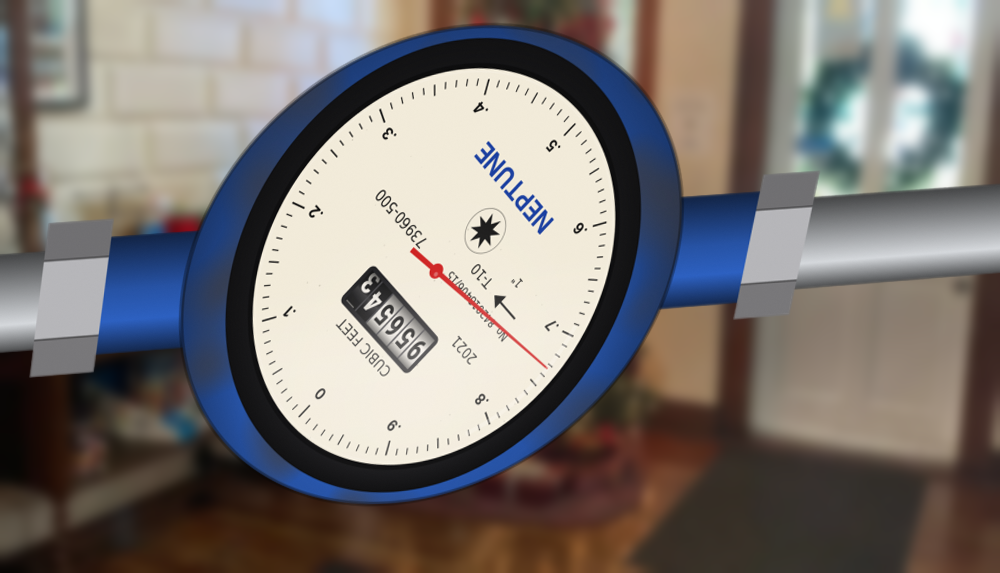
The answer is 956542.73 ft³
